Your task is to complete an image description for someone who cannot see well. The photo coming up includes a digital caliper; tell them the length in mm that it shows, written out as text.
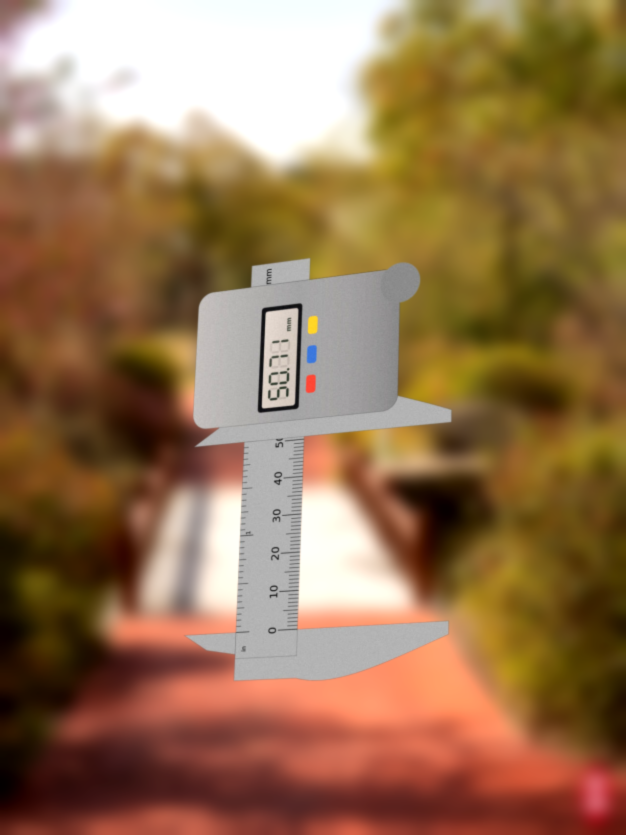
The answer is 50.71 mm
